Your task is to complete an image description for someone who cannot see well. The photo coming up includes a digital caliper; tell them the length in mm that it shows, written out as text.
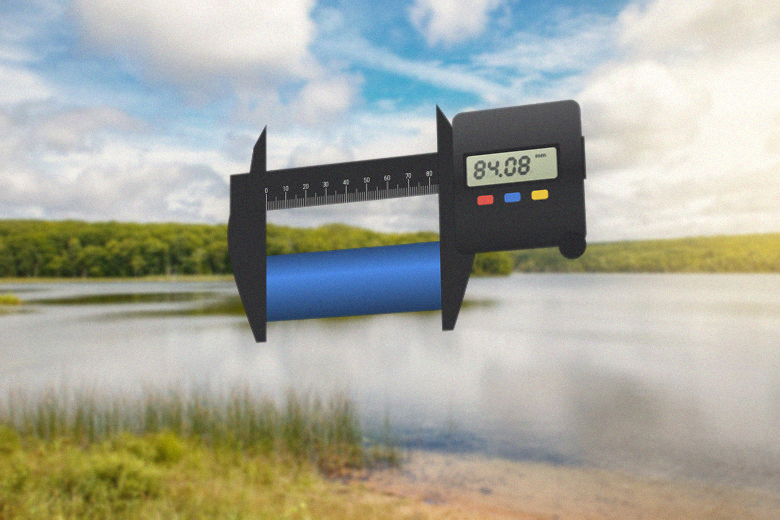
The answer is 84.08 mm
